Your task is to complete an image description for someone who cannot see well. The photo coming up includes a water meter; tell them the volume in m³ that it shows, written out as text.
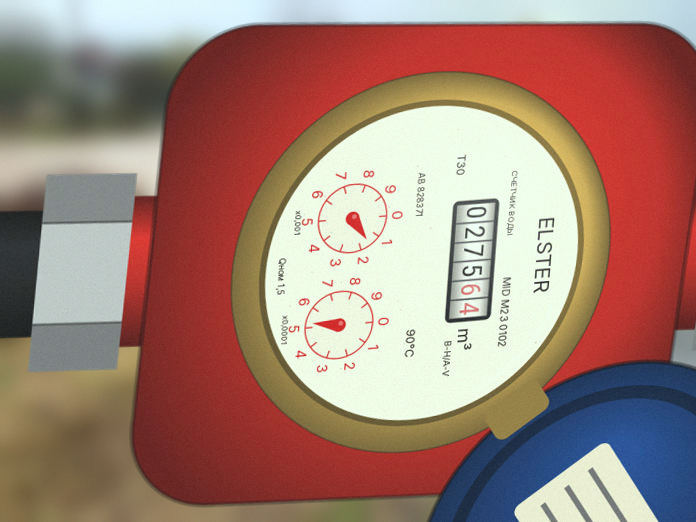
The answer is 275.6415 m³
